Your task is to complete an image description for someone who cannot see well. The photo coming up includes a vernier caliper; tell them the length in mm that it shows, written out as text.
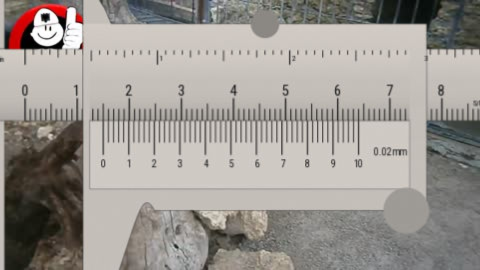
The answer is 15.0 mm
